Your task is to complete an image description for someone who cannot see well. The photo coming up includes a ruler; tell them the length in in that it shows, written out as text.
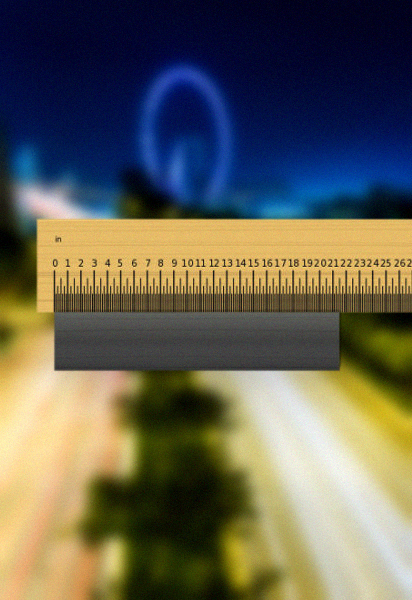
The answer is 21.5 in
